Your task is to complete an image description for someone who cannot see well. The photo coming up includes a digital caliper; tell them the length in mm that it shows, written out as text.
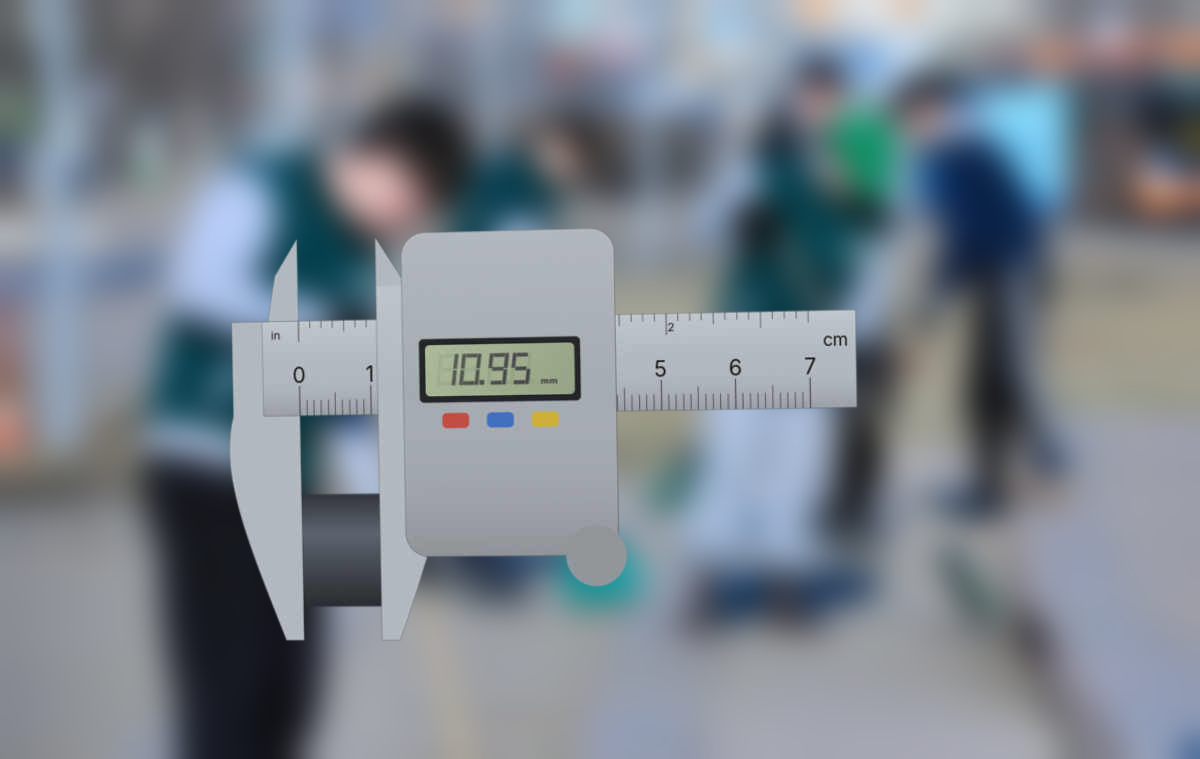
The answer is 10.95 mm
